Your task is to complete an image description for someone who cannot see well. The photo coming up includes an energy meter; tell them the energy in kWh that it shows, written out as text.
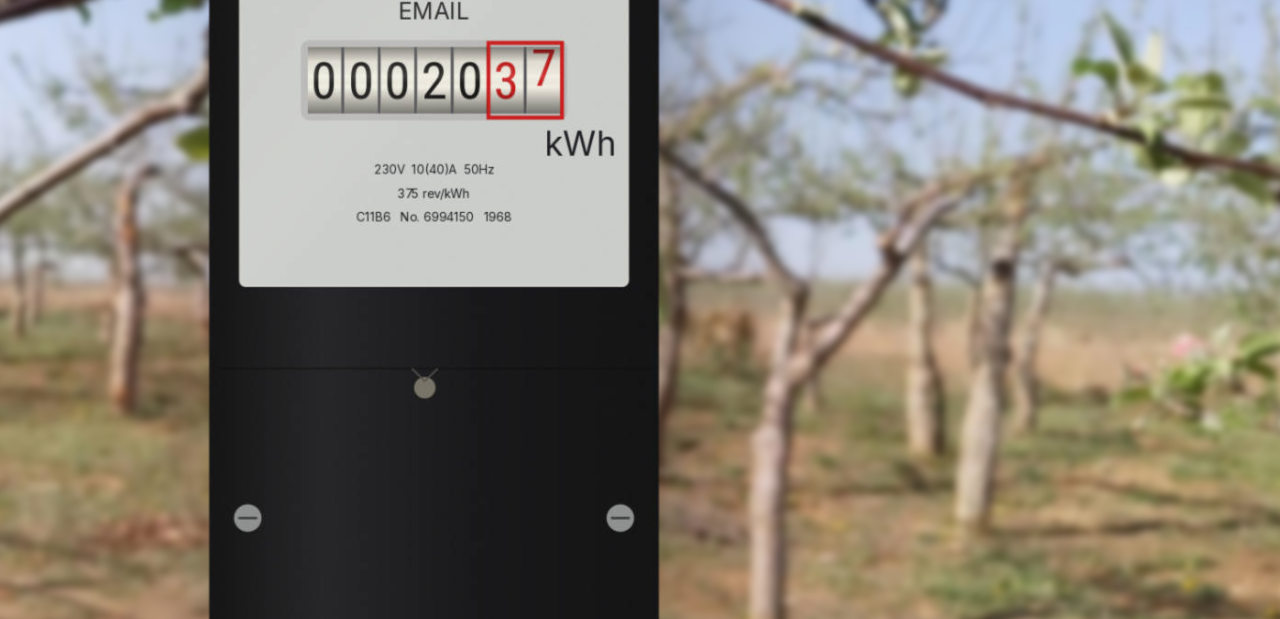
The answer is 20.37 kWh
